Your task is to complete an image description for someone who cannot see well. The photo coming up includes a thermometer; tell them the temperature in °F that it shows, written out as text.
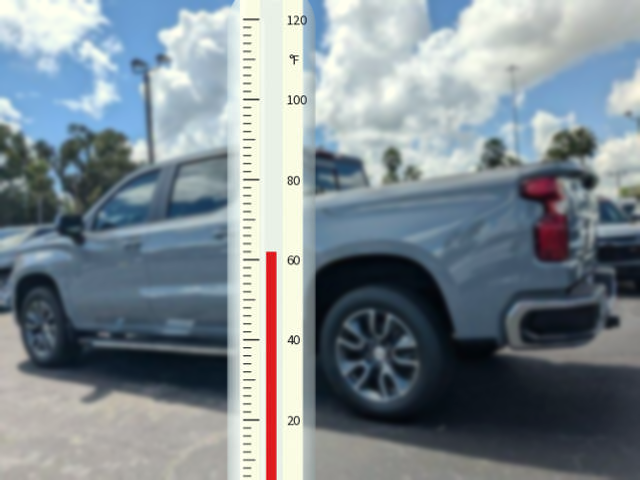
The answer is 62 °F
